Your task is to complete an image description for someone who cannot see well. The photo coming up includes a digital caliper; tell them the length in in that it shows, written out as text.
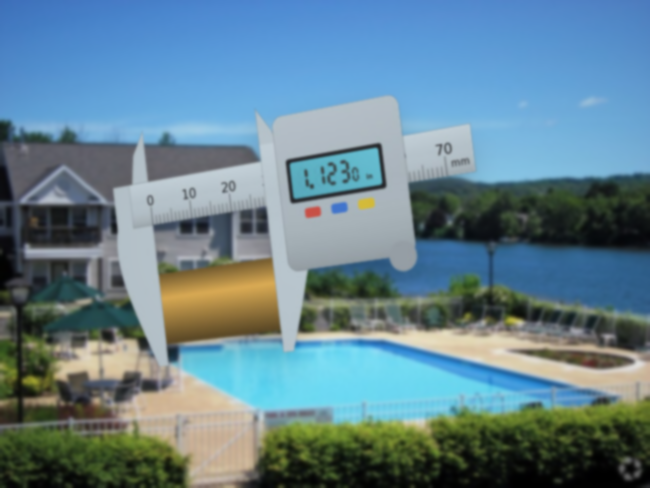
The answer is 1.1230 in
